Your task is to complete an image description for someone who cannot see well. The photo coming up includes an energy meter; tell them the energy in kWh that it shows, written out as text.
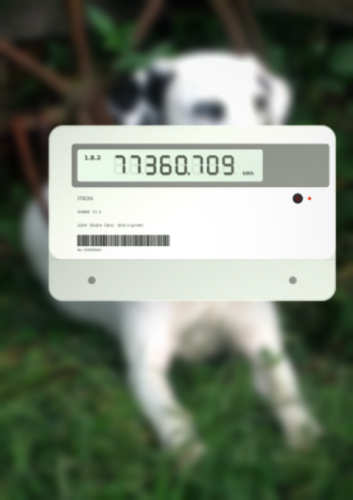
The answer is 77360.709 kWh
